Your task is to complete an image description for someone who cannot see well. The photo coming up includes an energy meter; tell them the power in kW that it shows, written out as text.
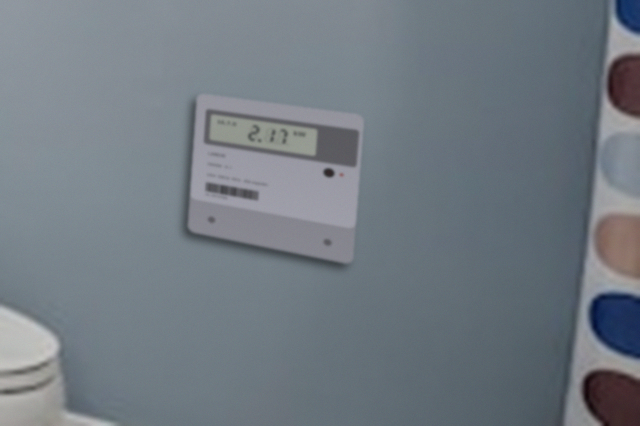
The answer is 2.17 kW
